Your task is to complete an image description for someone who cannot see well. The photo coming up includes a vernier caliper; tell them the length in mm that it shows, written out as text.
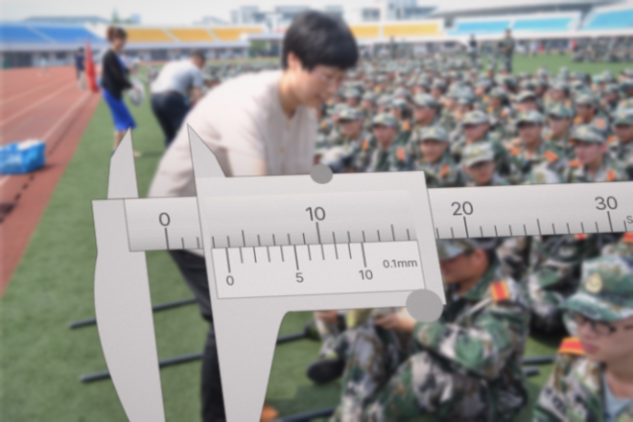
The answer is 3.8 mm
